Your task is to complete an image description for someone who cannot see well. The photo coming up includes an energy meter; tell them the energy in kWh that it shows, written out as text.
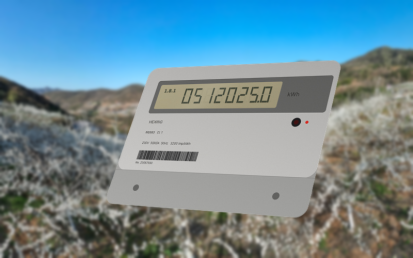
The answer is 512025.0 kWh
